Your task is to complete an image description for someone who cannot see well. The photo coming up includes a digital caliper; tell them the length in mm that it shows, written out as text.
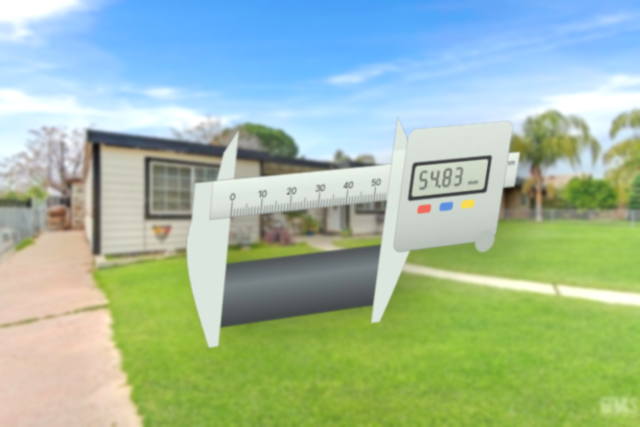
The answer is 54.83 mm
